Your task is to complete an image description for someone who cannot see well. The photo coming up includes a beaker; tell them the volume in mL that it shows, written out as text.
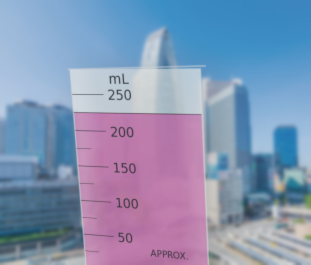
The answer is 225 mL
